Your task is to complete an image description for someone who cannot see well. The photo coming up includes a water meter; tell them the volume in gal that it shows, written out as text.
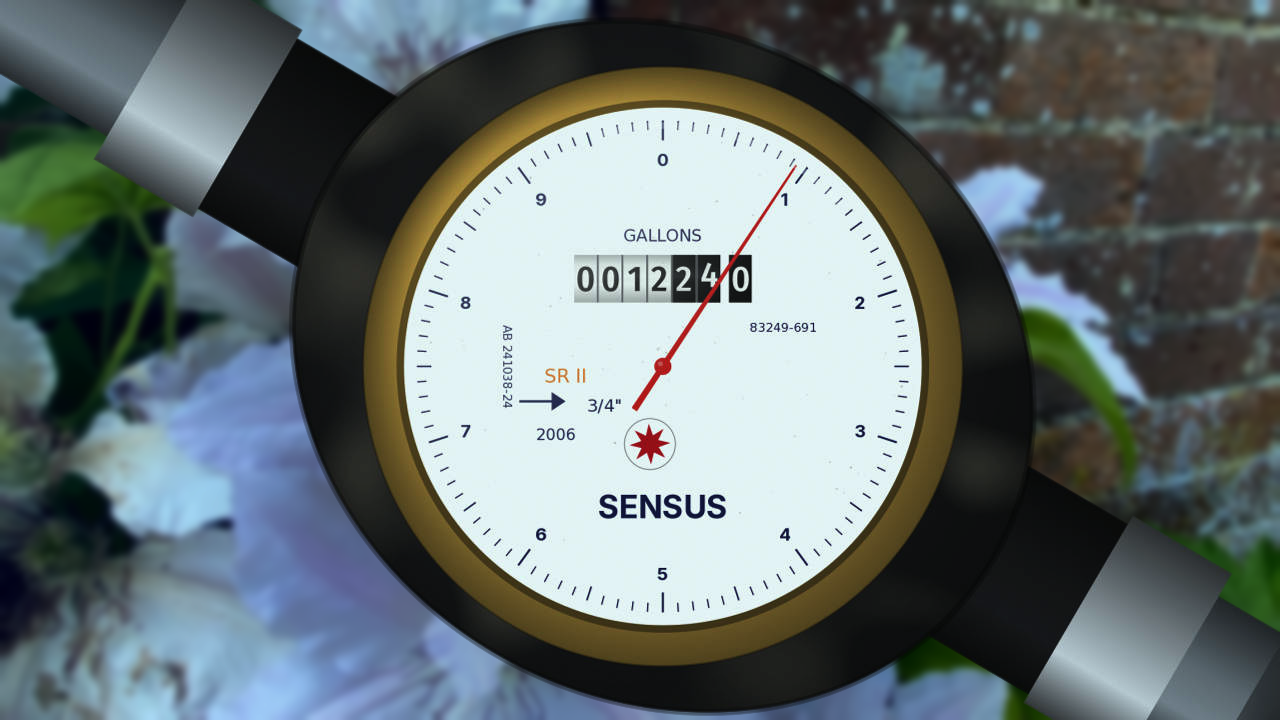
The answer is 12240.9 gal
